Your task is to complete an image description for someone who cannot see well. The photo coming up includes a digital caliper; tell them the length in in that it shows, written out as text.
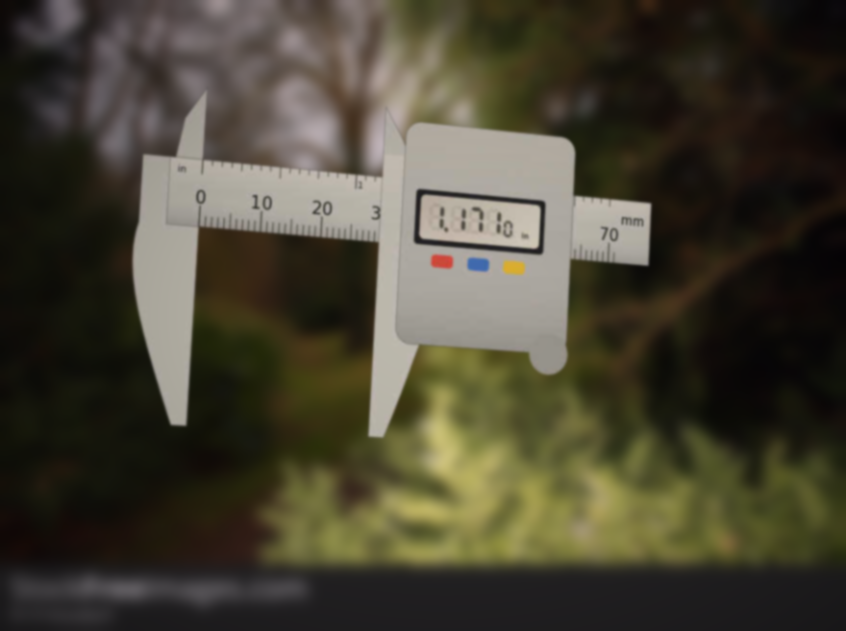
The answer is 1.1710 in
